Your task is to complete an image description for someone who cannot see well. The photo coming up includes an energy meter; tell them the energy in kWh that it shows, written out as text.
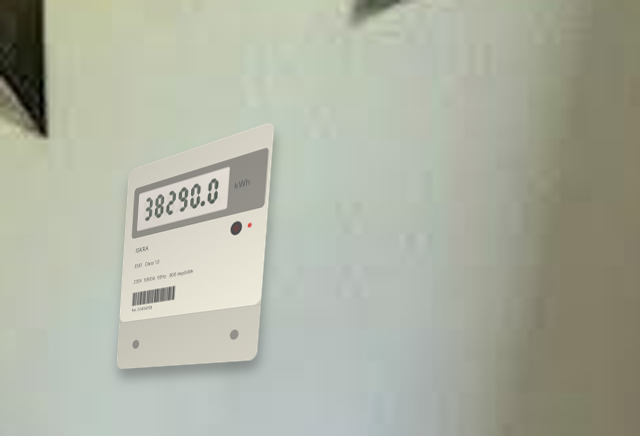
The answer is 38290.0 kWh
